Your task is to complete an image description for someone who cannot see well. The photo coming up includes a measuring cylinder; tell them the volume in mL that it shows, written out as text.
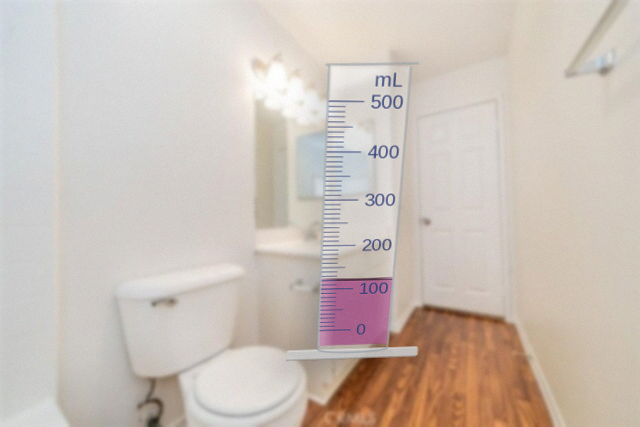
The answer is 120 mL
